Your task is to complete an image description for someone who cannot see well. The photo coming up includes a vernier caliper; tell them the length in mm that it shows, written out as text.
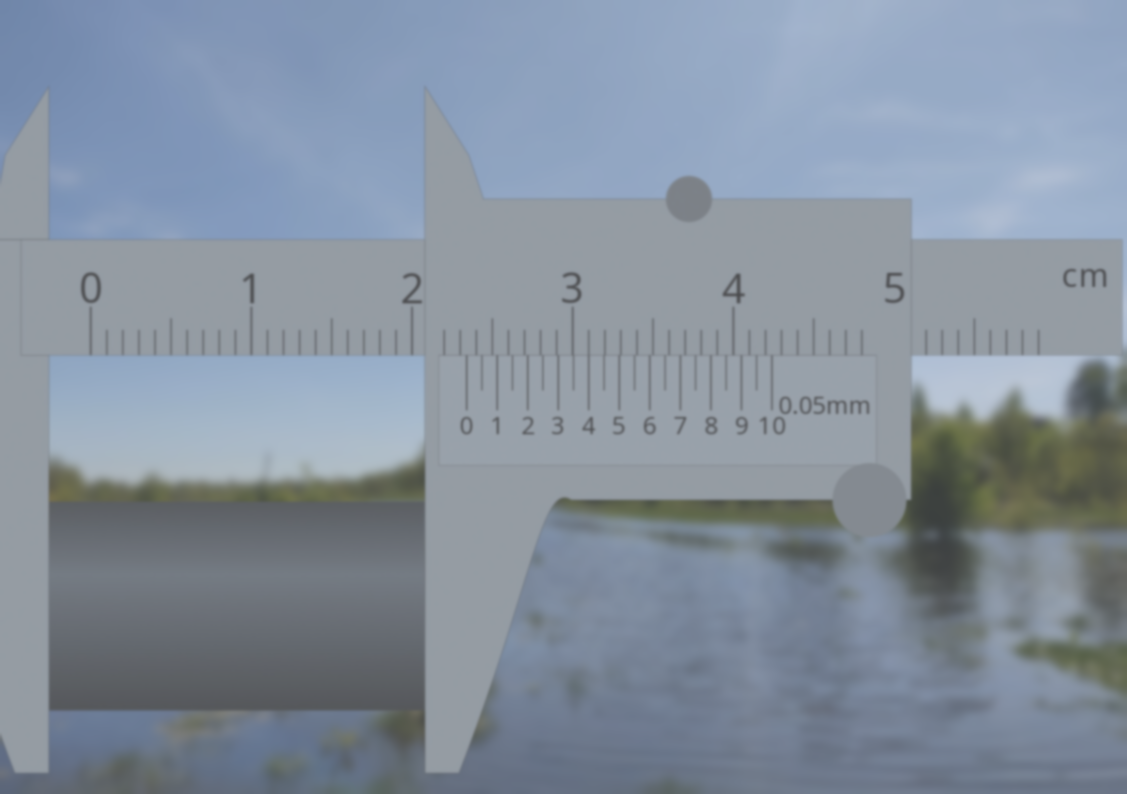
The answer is 23.4 mm
